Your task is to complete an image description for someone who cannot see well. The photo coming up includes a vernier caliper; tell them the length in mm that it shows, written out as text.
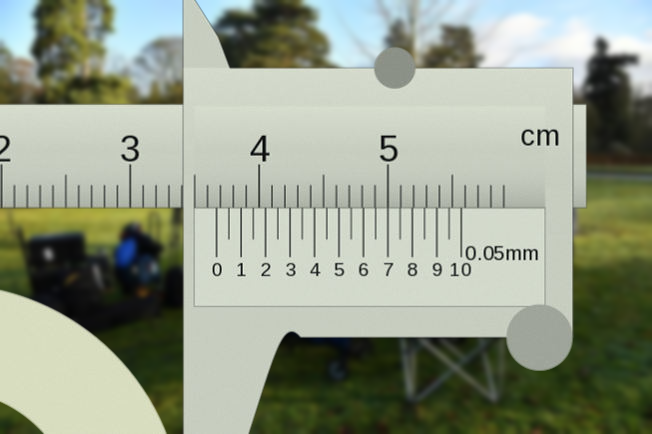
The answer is 36.7 mm
